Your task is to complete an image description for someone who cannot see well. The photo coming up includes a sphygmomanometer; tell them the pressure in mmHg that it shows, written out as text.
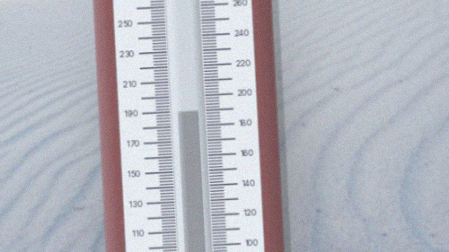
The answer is 190 mmHg
